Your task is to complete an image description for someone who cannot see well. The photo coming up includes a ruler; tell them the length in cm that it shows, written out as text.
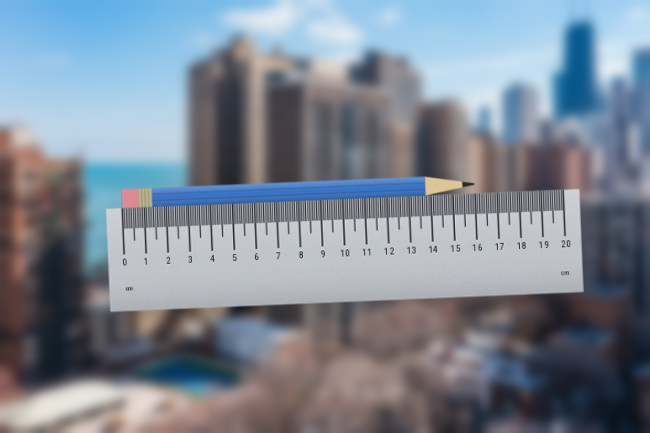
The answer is 16 cm
